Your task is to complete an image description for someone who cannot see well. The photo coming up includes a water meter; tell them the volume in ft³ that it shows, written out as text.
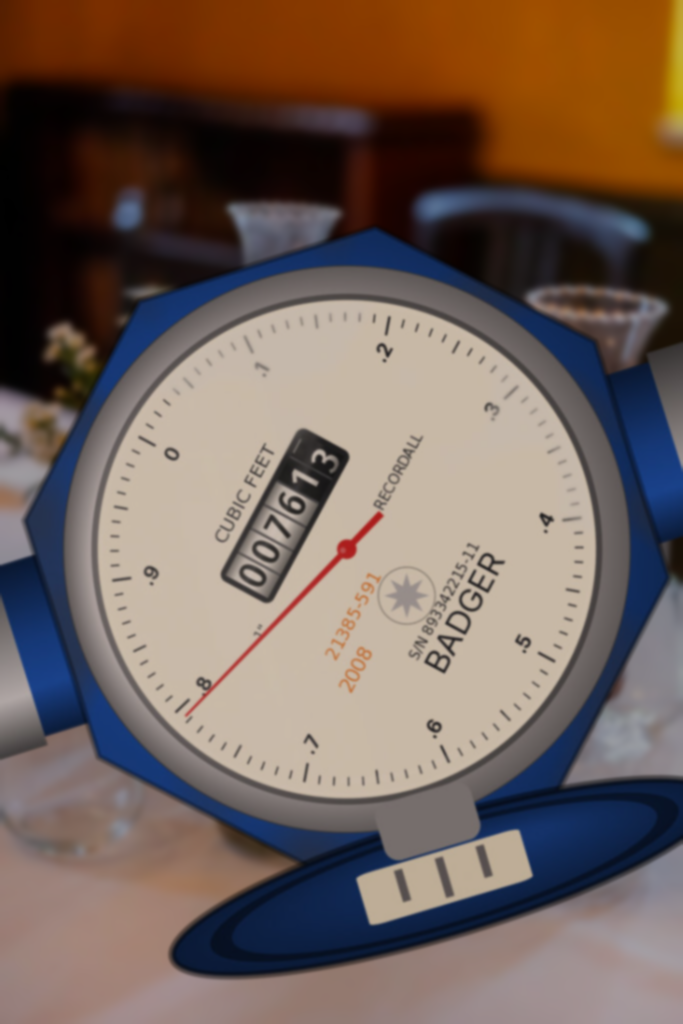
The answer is 7612.79 ft³
